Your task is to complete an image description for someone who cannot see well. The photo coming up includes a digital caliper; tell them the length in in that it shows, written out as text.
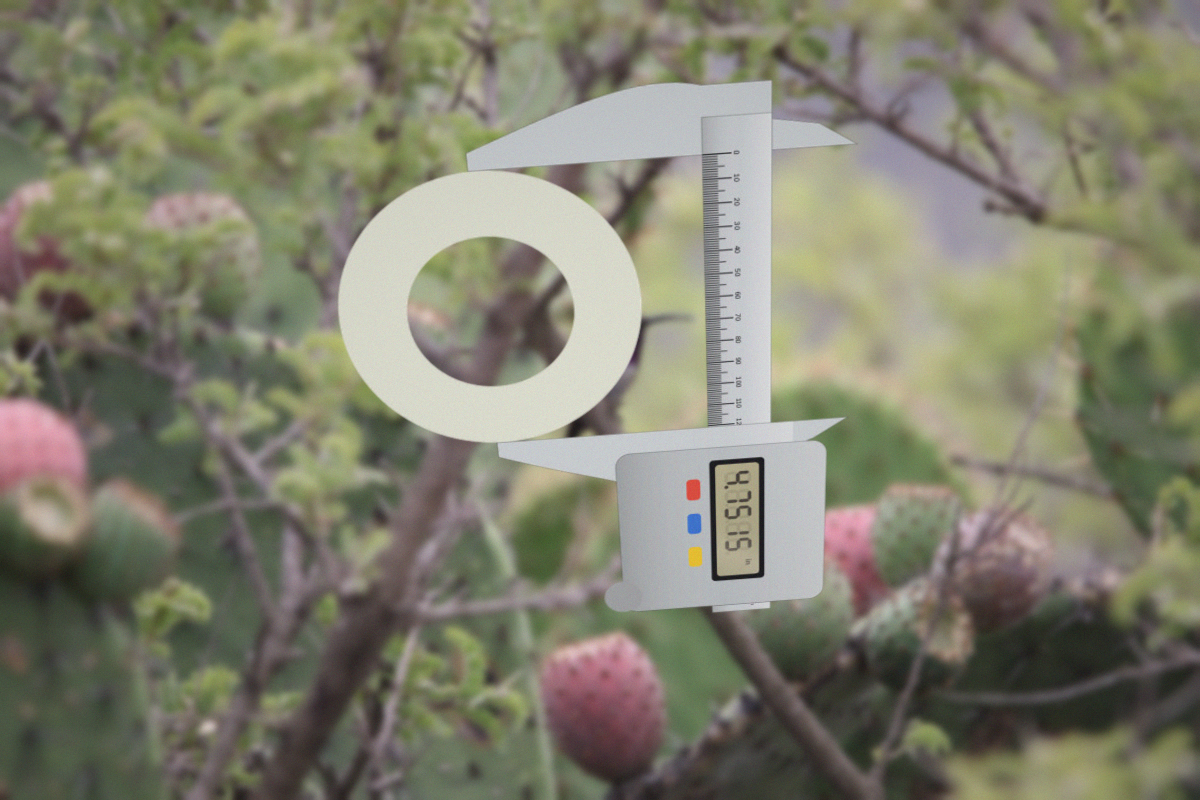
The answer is 4.7515 in
